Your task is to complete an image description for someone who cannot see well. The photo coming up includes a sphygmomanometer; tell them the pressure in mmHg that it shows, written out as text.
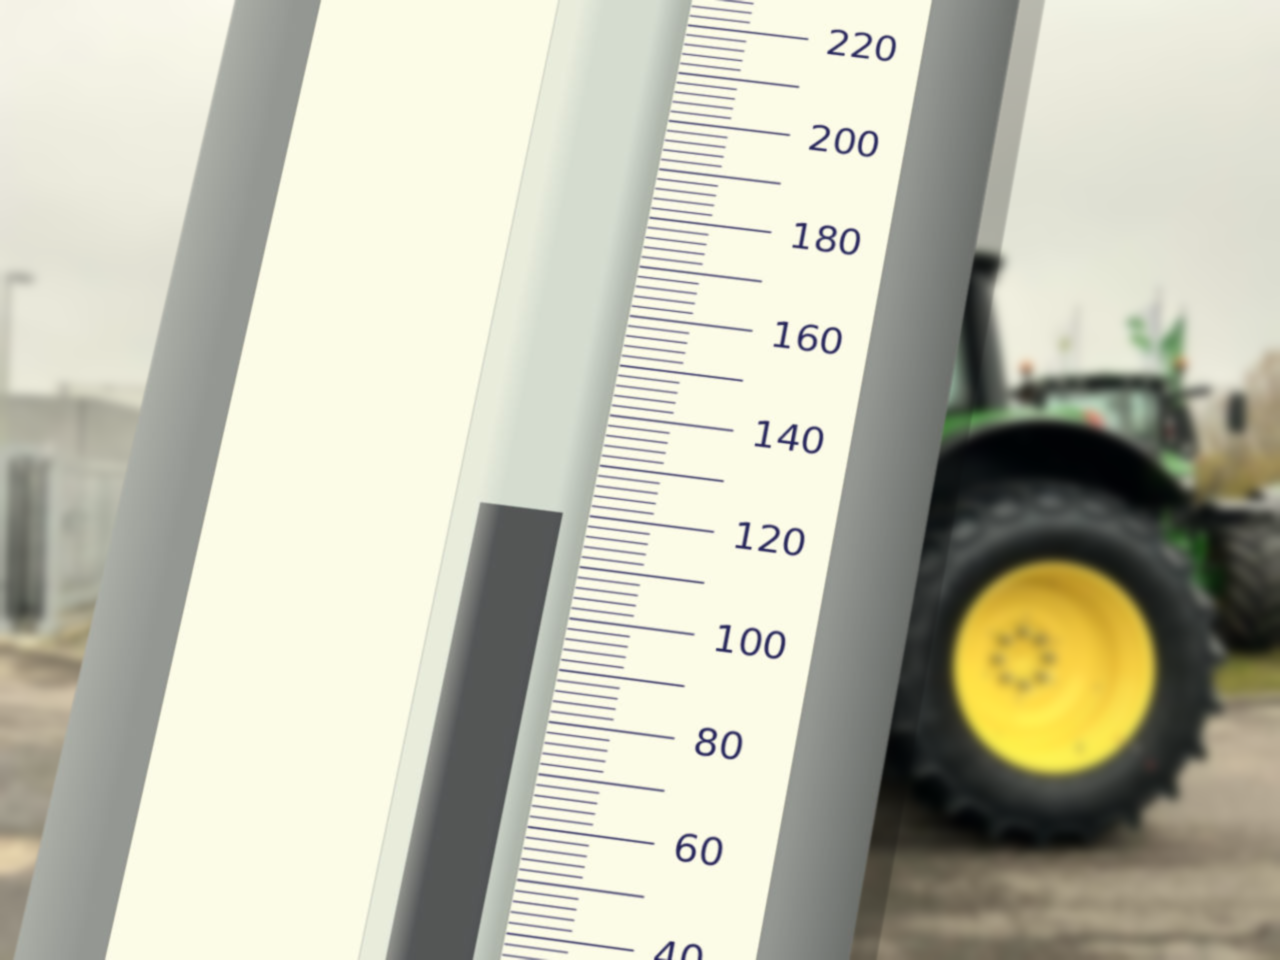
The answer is 120 mmHg
